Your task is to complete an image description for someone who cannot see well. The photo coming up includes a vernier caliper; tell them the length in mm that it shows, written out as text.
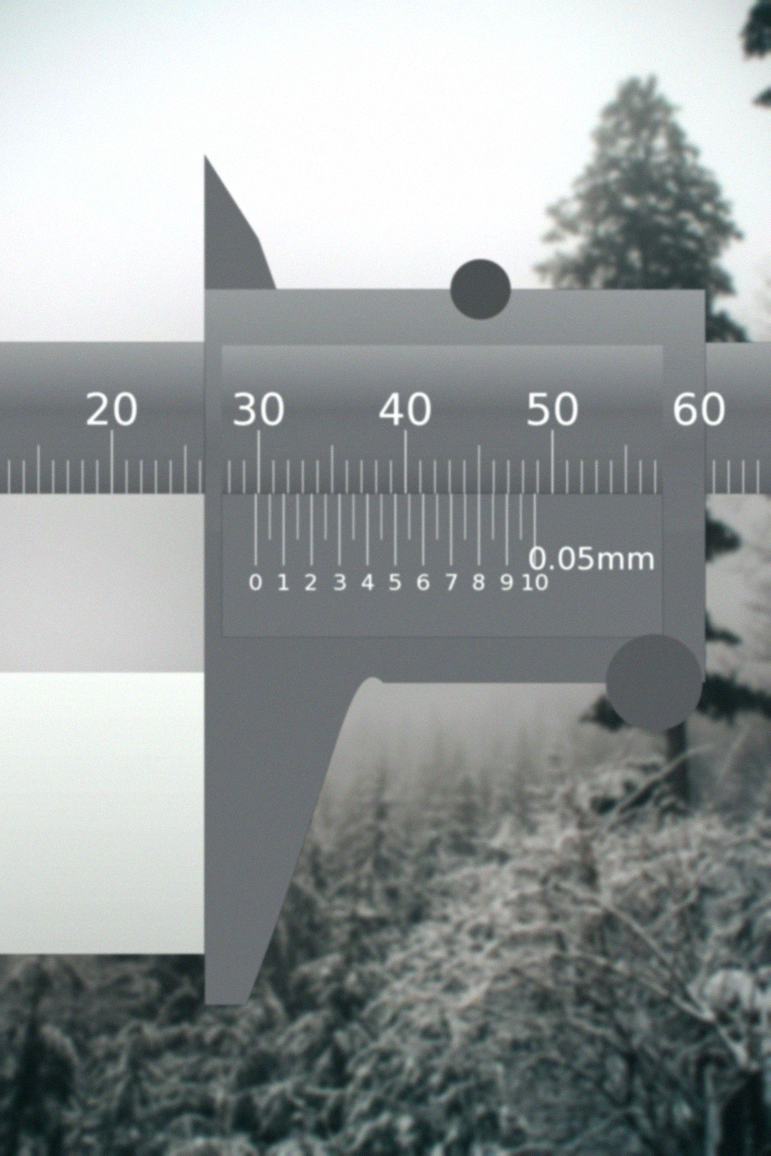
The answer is 29.8 mm
